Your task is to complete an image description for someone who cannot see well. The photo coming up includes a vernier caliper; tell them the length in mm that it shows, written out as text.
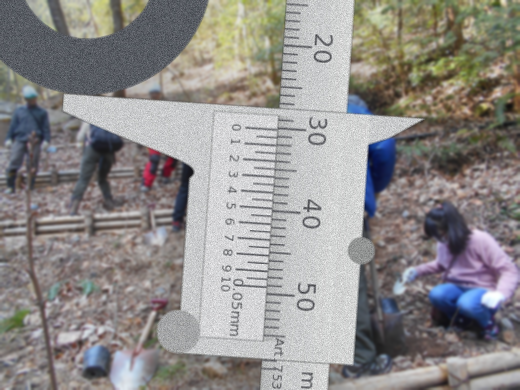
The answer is 30.2 mm
